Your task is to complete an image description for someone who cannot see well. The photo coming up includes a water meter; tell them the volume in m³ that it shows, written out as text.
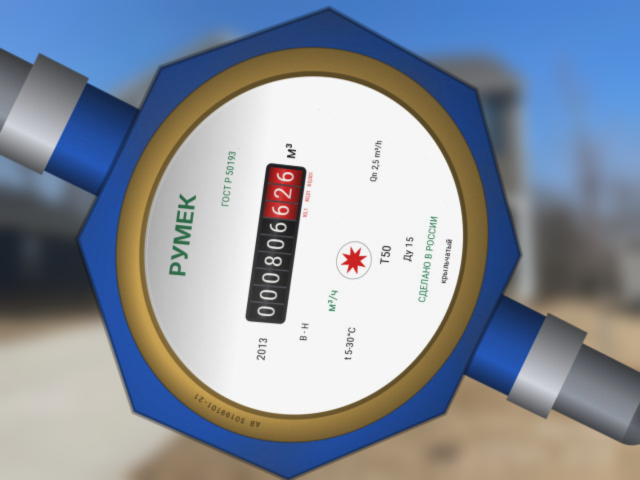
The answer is 806.626 m³
